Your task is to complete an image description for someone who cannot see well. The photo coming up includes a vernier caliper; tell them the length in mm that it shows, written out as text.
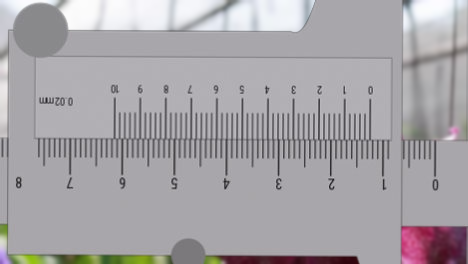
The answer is 12.5 mm
